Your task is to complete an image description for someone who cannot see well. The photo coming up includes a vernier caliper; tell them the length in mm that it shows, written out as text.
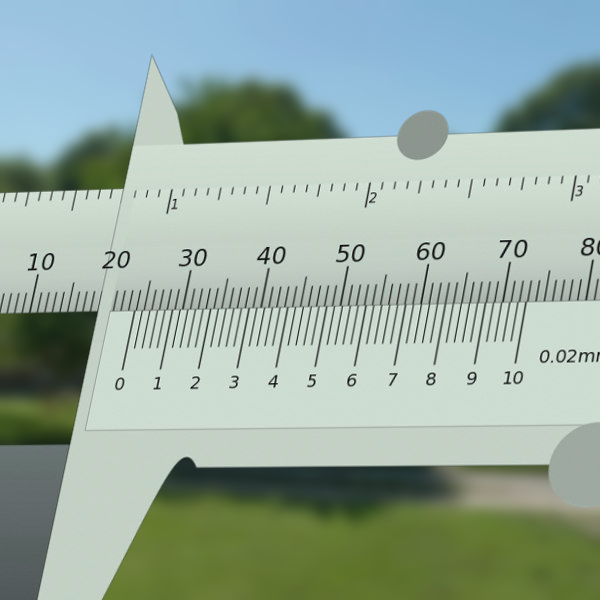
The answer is 23.8 mm
